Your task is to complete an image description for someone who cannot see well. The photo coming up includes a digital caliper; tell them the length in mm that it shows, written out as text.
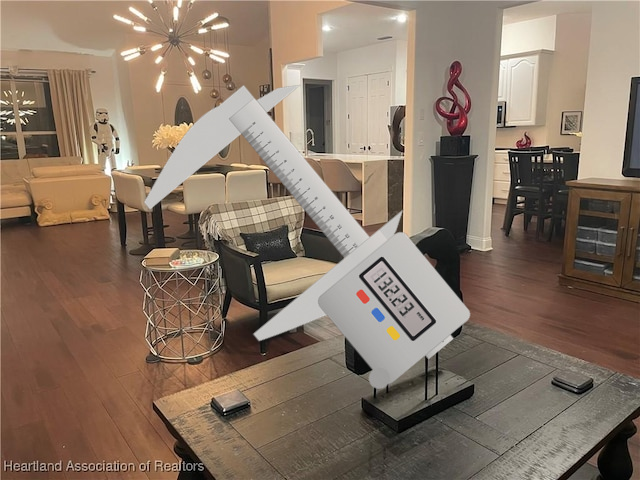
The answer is 132.23 mm
